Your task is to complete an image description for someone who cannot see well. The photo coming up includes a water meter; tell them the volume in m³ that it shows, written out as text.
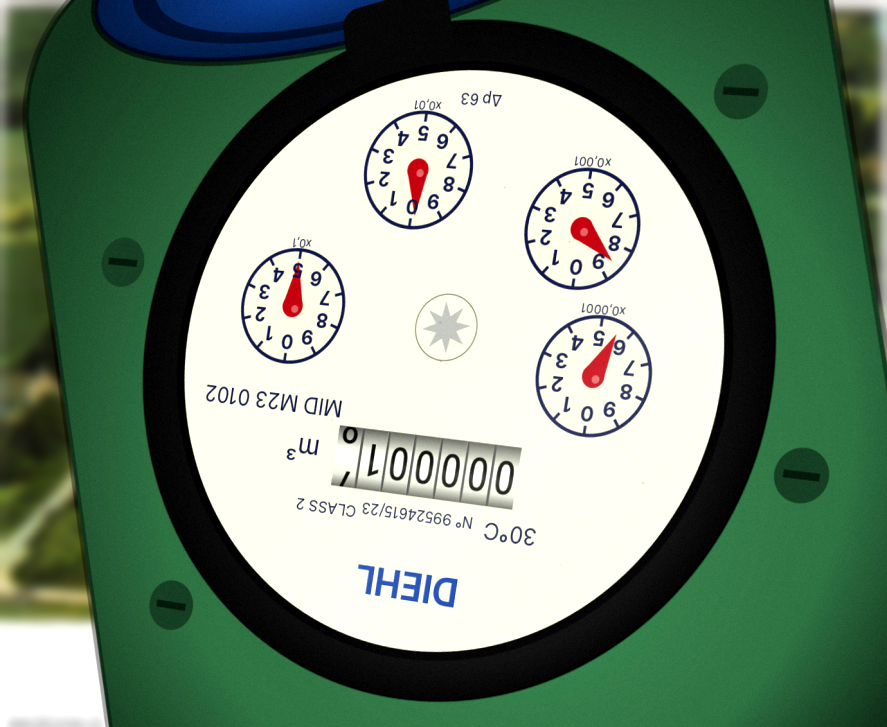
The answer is 17.4985 m³
